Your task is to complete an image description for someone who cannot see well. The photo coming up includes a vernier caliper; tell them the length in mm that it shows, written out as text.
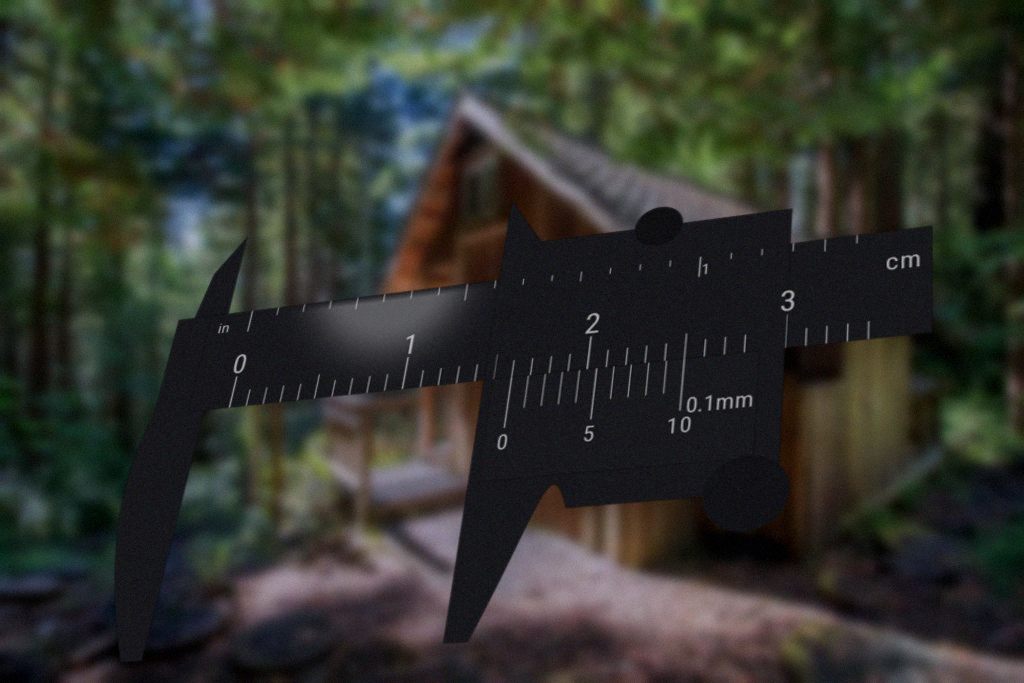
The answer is 16.0 mm
